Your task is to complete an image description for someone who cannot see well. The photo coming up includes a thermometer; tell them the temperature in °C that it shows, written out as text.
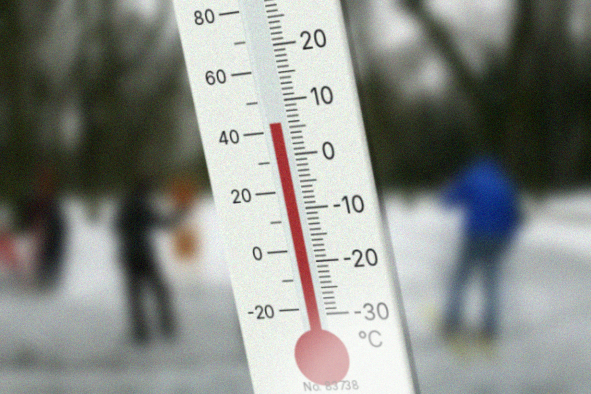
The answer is 6 °C
